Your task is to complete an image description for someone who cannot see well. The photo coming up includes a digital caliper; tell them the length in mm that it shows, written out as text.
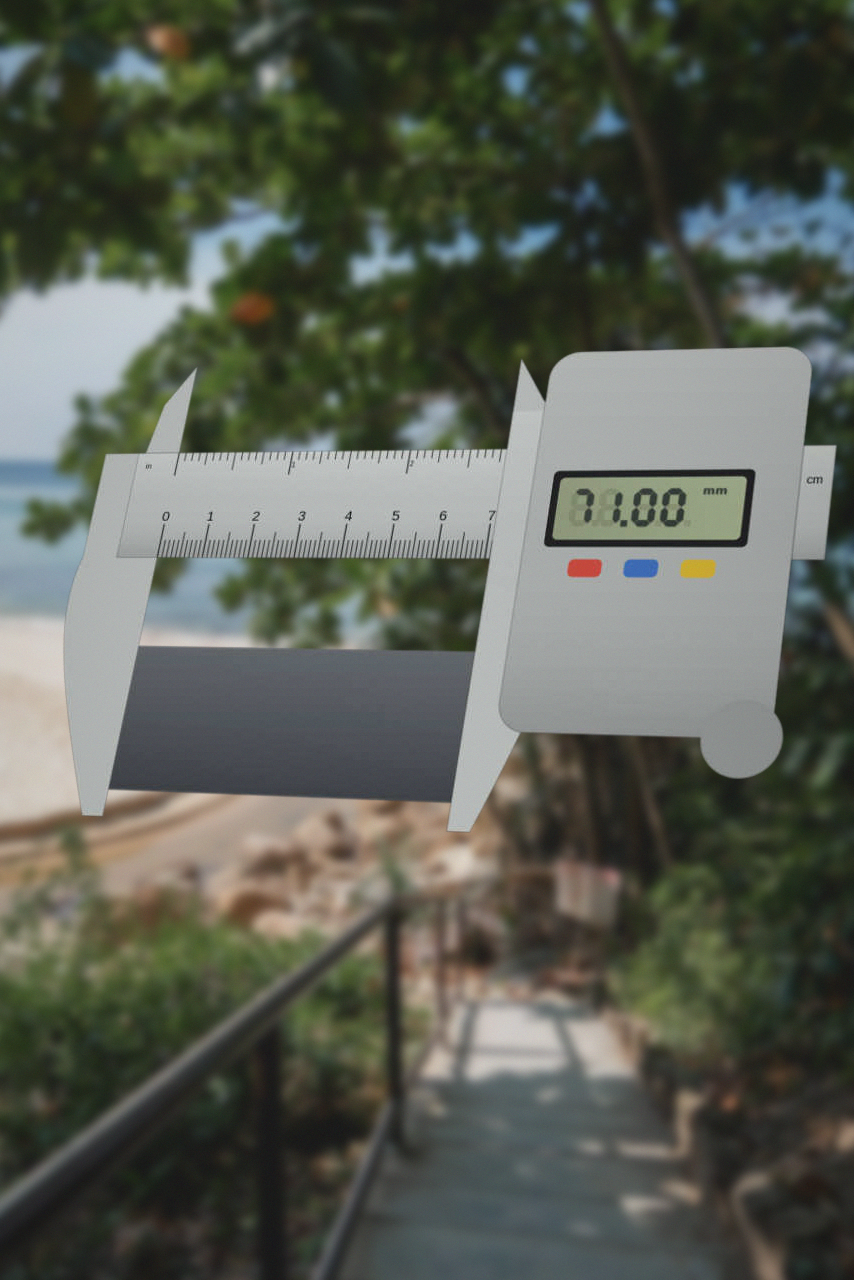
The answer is 71.00 mm
